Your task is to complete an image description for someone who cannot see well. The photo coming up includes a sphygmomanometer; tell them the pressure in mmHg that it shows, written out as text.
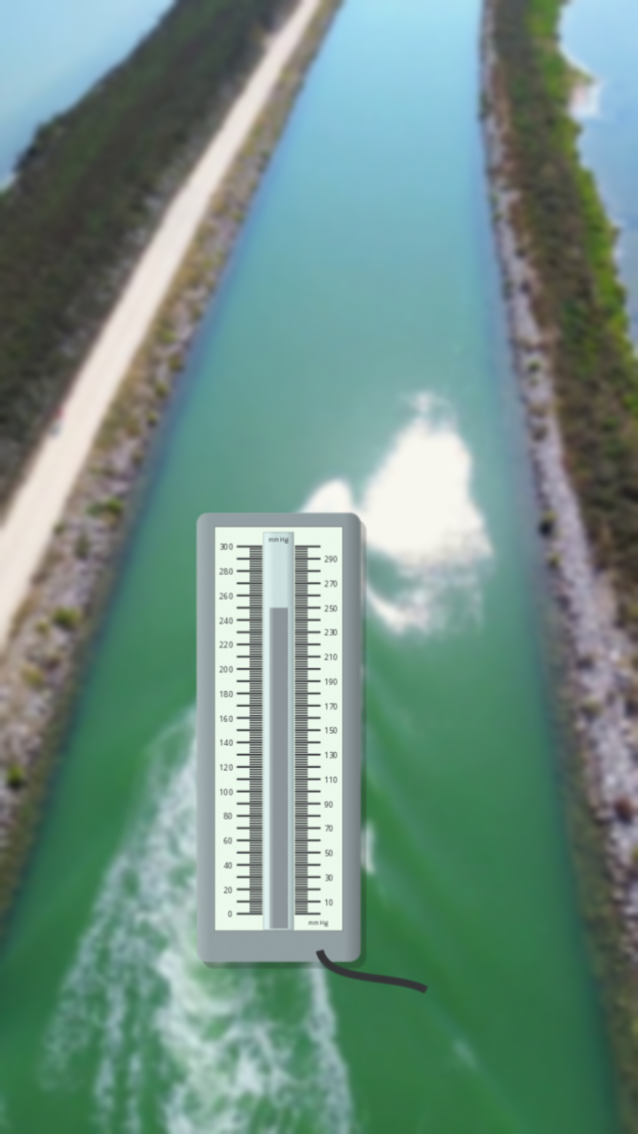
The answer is 250 mmHg
